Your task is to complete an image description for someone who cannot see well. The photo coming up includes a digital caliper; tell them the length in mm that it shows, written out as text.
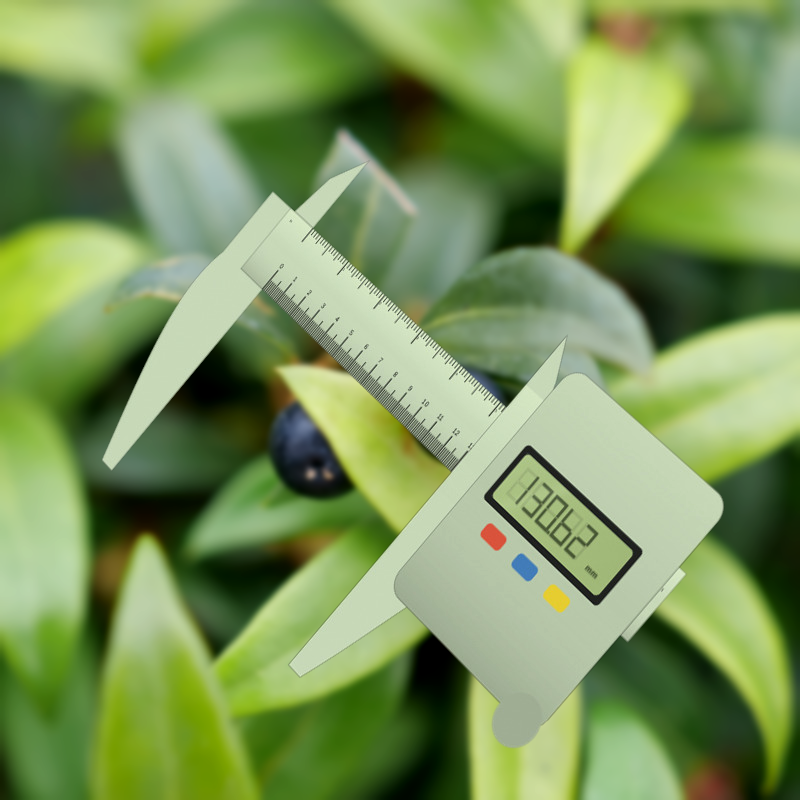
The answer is 130.62 mm
